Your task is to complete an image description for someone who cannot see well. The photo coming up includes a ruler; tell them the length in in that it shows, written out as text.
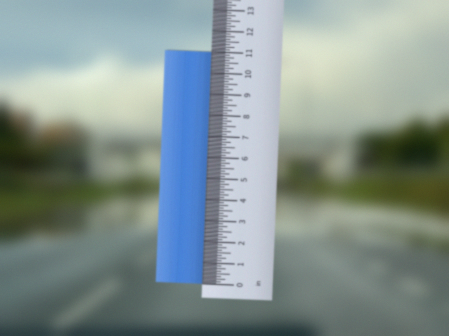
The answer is 11 in
